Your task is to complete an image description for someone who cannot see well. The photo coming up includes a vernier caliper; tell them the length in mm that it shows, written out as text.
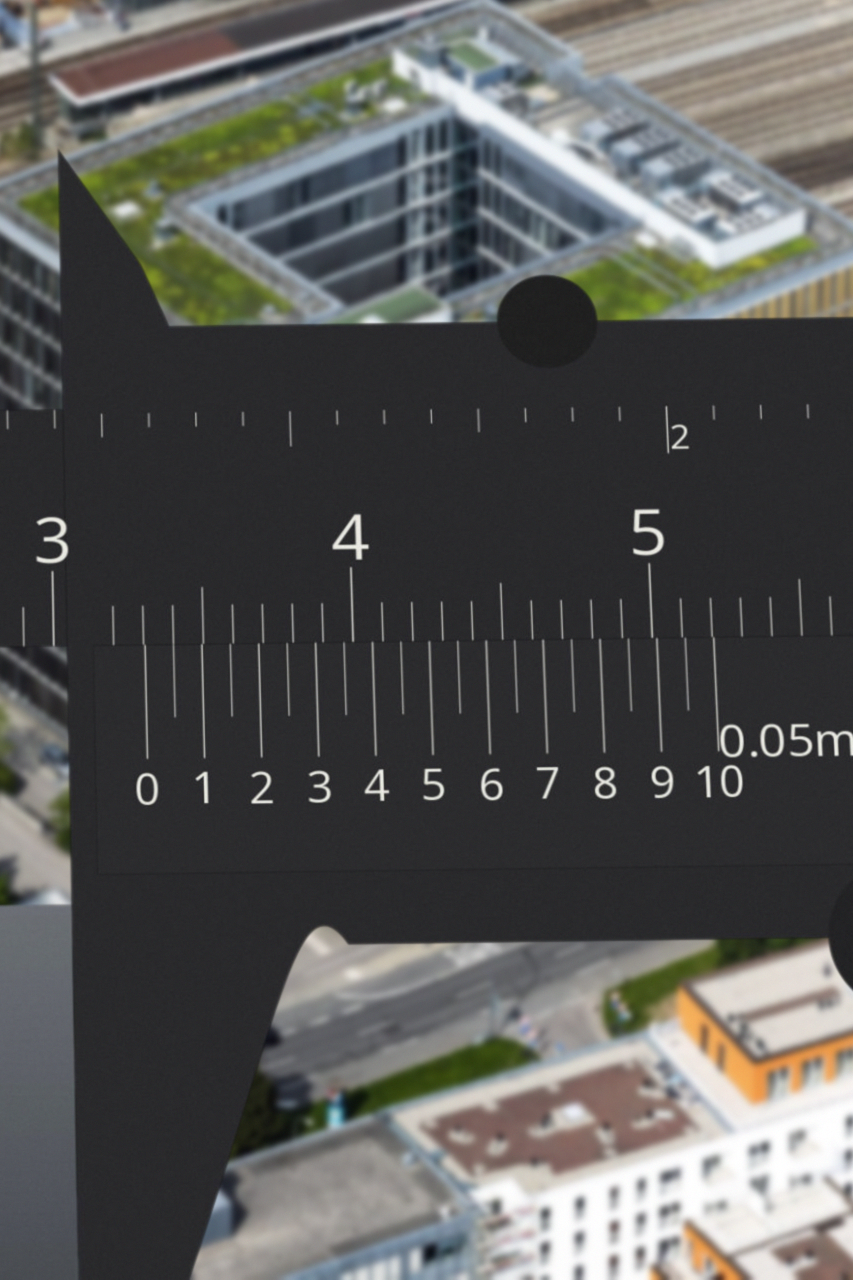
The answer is 33.05 mm
